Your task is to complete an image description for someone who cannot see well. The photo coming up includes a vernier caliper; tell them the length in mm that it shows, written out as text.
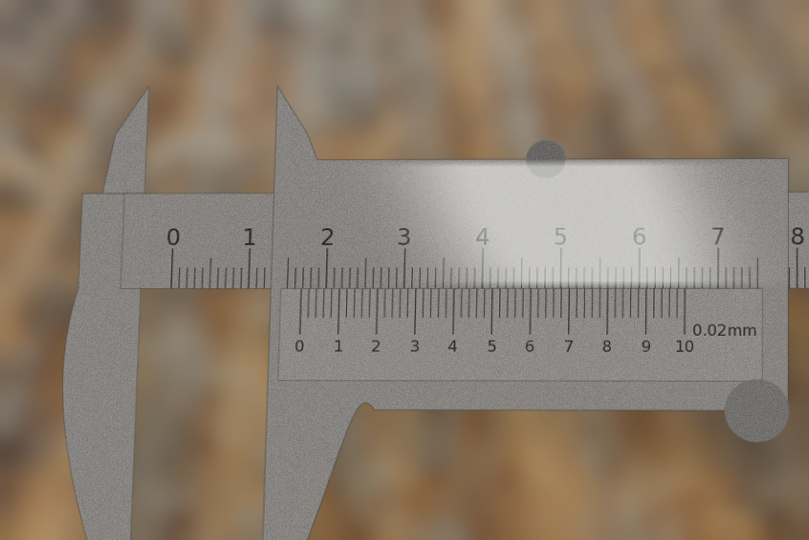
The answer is 16.8 mm
